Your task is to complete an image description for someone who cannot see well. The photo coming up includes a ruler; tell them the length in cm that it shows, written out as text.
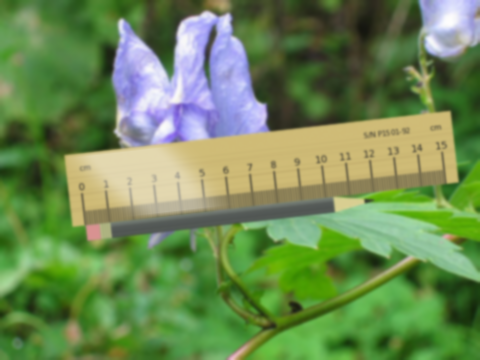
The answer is 12 cm
